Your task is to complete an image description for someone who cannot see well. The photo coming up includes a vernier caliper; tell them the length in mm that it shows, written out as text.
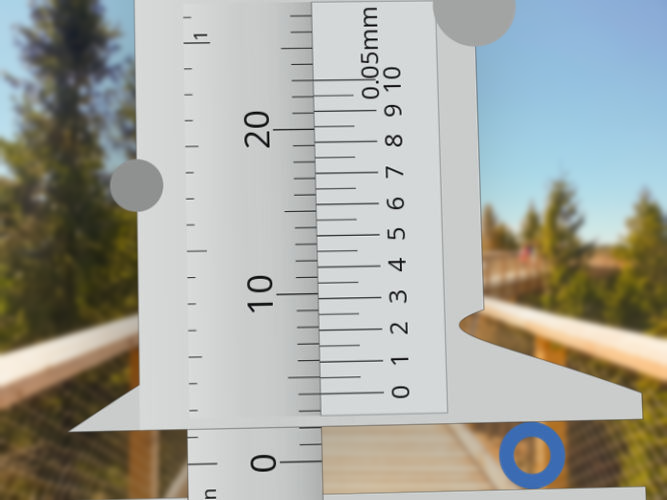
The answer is 4.0 mm
